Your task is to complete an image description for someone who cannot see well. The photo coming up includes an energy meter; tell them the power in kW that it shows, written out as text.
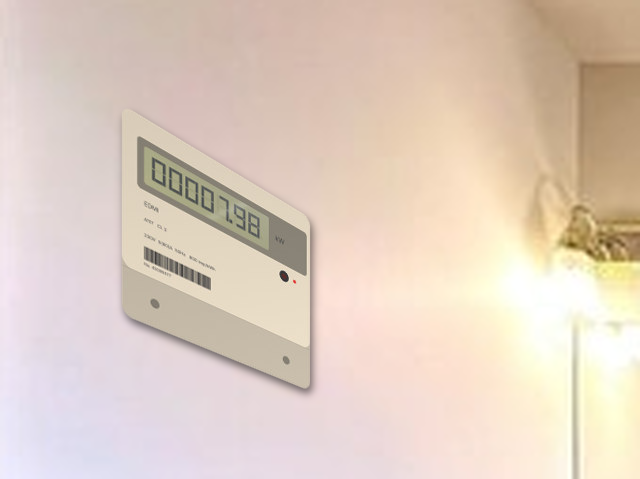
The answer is 7.98 kW
